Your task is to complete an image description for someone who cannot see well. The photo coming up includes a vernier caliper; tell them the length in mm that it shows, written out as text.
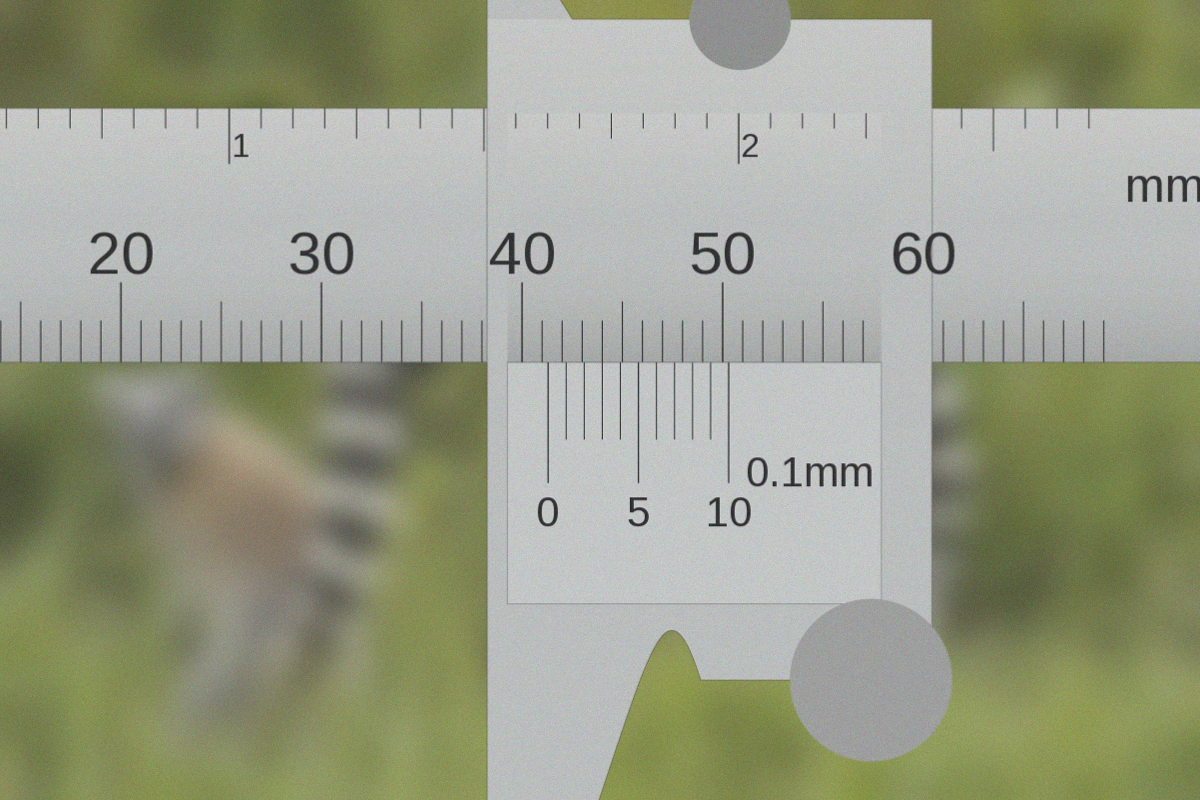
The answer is 41.3 mm
